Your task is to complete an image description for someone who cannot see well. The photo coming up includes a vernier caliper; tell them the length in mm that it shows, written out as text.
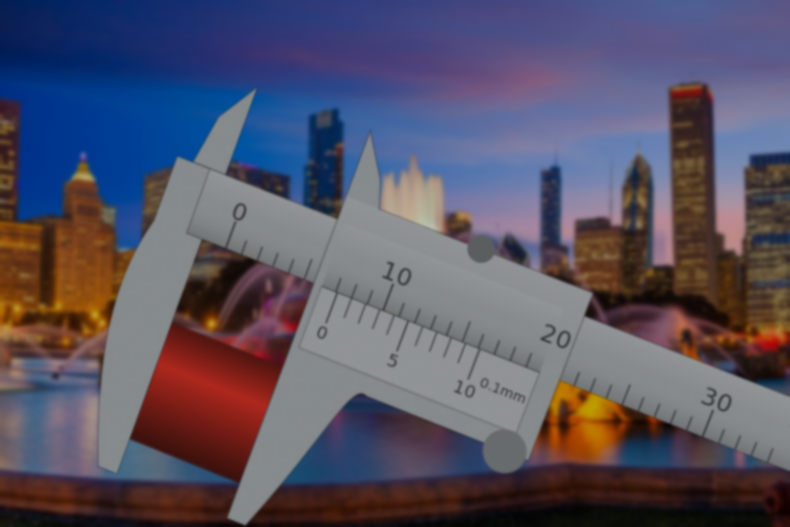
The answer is 7.1 mm
